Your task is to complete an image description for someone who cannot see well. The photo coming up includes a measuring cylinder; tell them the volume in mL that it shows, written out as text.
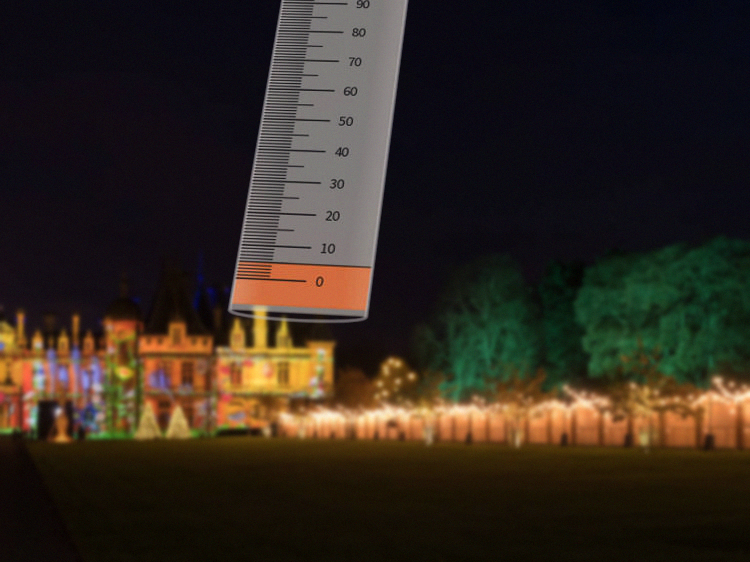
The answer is 5 mL
